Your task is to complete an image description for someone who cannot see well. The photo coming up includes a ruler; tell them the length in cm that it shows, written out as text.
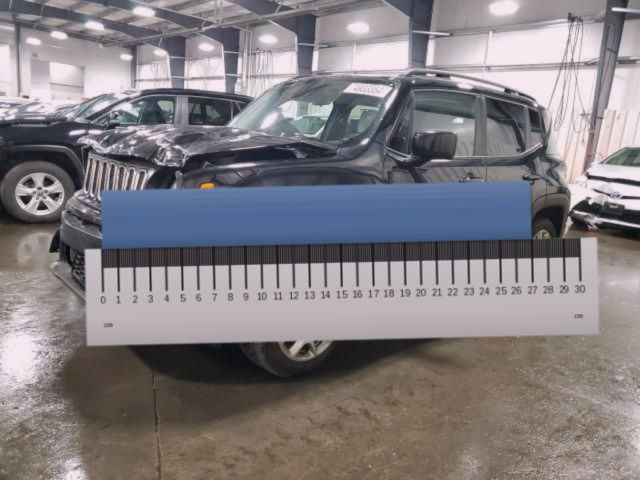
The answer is 27 cm
